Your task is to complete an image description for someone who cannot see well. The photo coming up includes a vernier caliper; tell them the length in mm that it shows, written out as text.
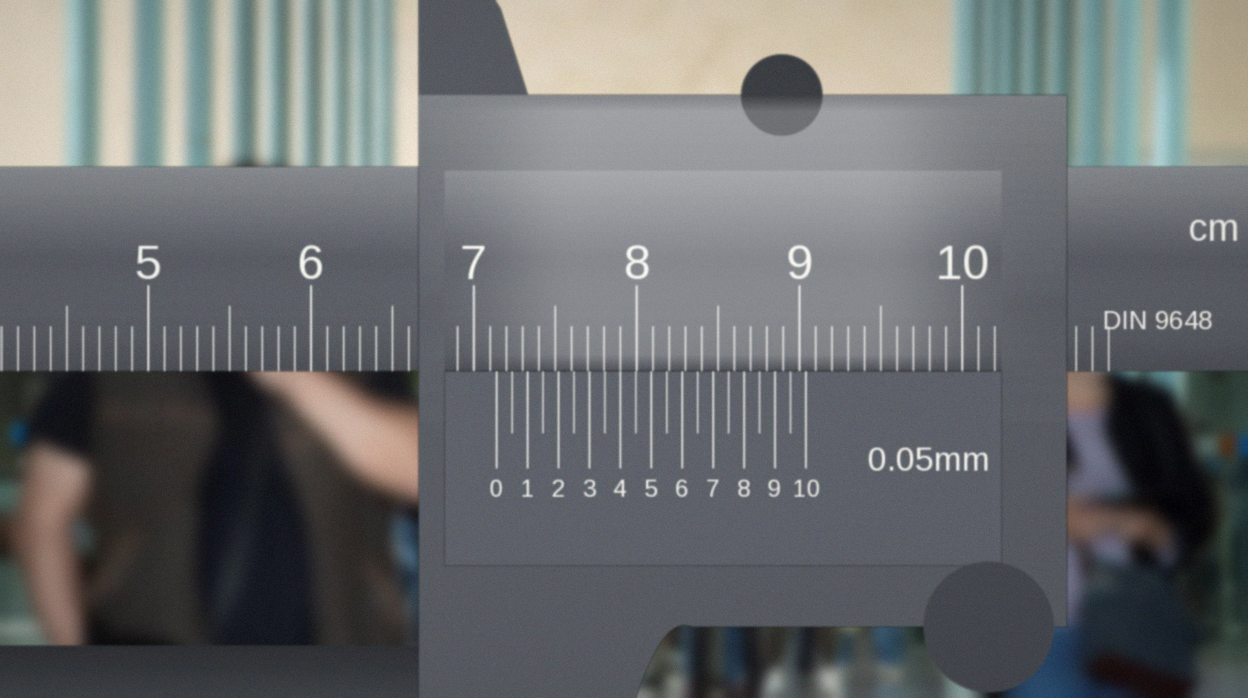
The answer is 71.4 mm
